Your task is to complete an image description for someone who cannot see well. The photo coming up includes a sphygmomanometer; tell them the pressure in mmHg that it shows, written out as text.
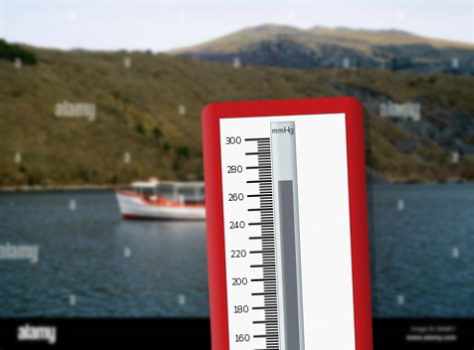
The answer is 270 mmHg
